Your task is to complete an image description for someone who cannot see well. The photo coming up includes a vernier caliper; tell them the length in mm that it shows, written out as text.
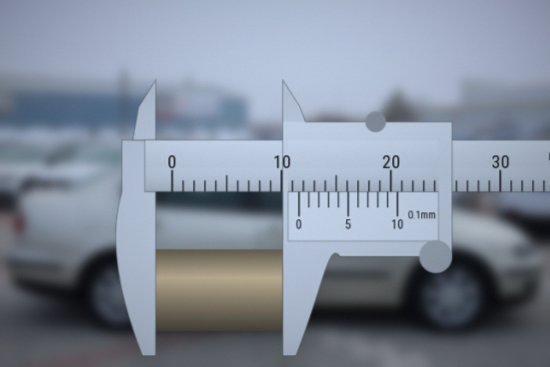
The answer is 11.6 mm
